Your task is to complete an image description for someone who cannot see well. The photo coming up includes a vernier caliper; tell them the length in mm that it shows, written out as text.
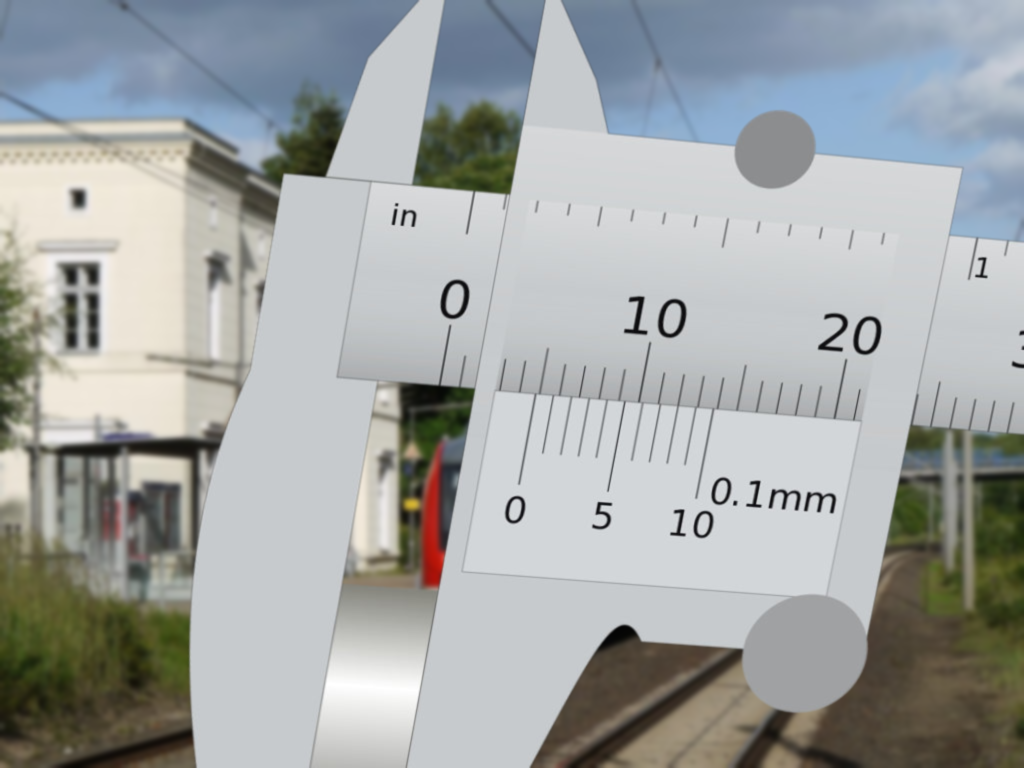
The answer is 4.8 mm
